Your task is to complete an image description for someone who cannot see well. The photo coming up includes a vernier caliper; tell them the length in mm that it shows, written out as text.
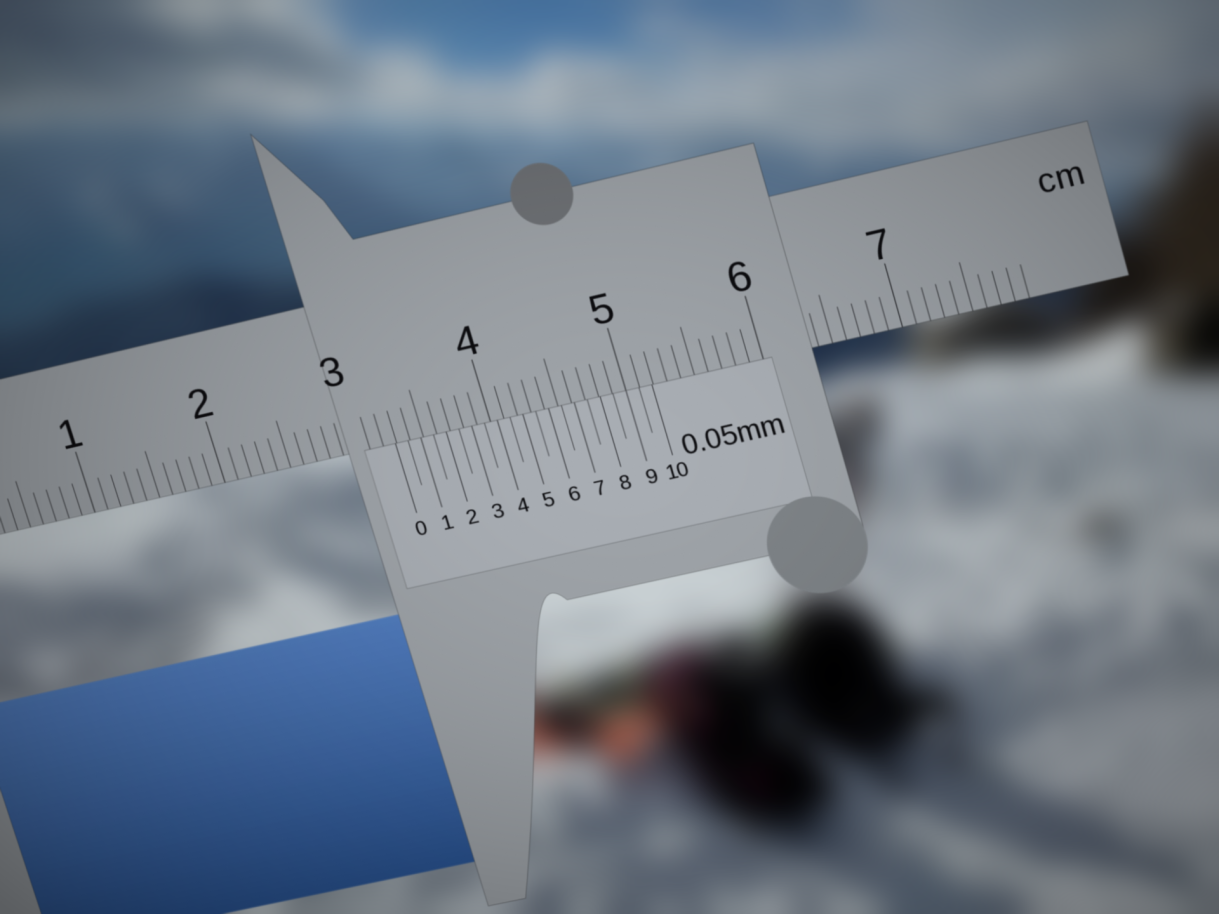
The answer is 32.9 mm
